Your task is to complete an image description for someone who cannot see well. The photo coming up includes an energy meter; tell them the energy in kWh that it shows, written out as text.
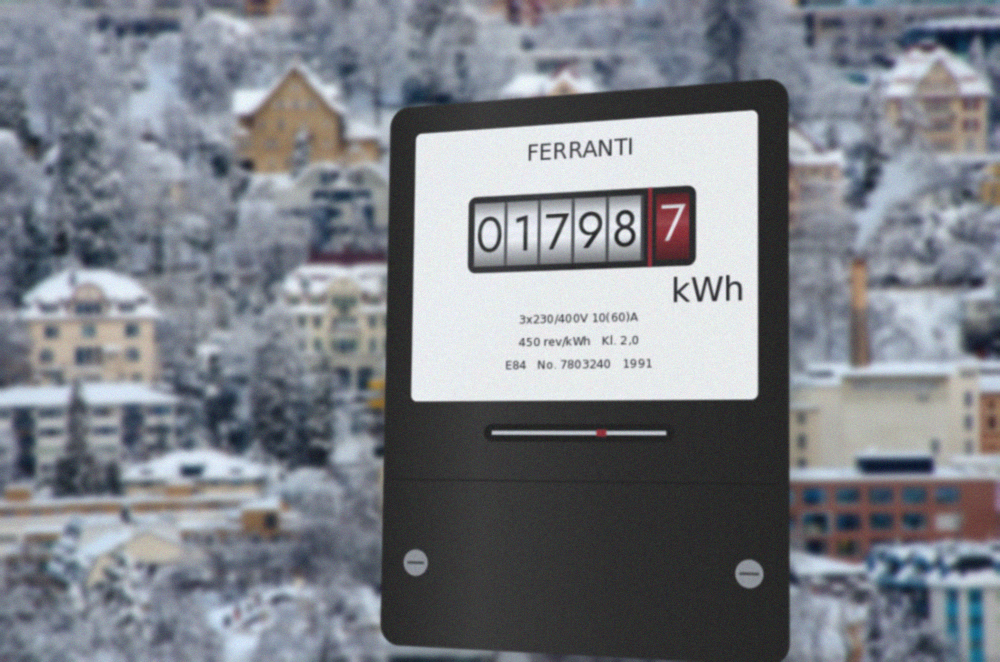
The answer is 1798.7 kWh
